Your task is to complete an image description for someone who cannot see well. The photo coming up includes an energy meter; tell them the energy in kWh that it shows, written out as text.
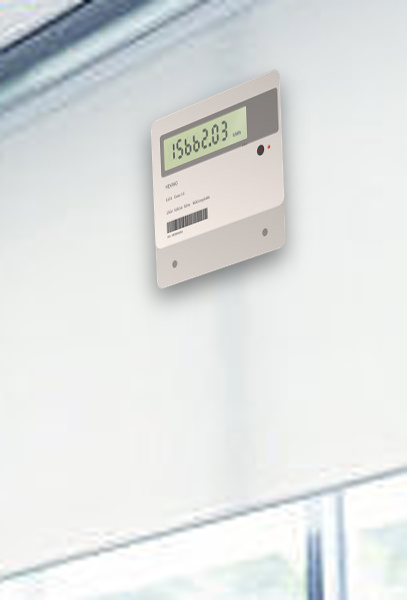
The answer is 15662.03 kWh
